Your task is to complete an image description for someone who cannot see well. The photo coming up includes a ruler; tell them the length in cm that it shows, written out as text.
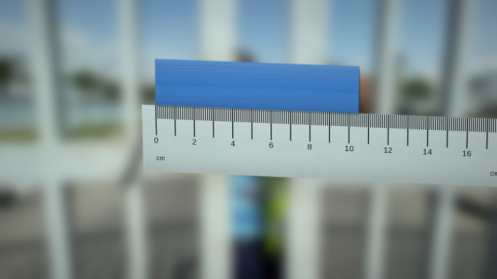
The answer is 10.5 cm
